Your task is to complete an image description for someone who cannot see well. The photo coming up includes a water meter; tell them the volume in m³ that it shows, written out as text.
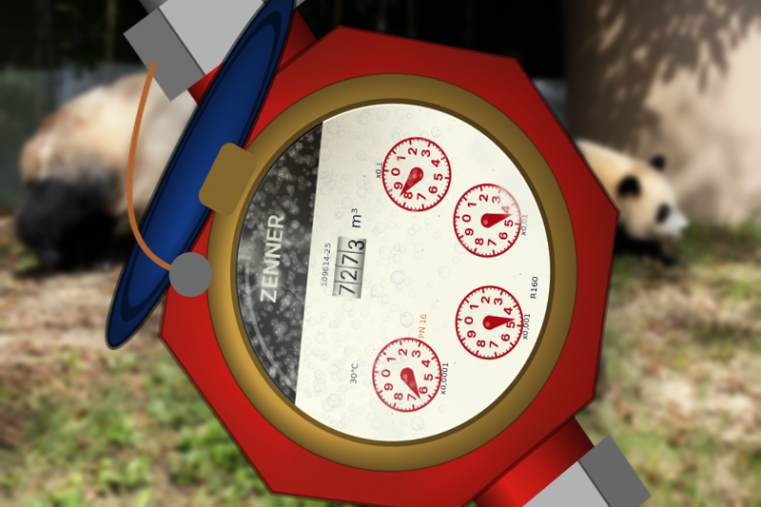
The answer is 7272.8446 m³
